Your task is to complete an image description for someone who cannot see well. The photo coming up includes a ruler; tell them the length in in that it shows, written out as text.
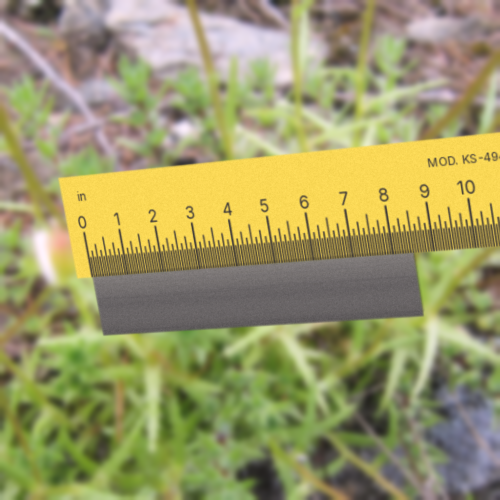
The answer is 8.5 in
